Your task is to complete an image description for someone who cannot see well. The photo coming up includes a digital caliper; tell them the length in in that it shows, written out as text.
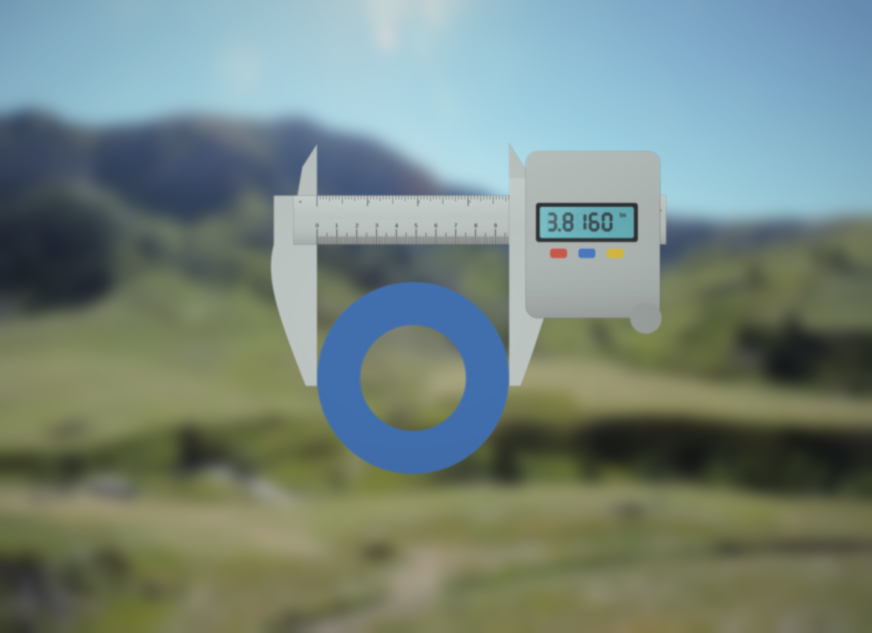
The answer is 3.8160 in
